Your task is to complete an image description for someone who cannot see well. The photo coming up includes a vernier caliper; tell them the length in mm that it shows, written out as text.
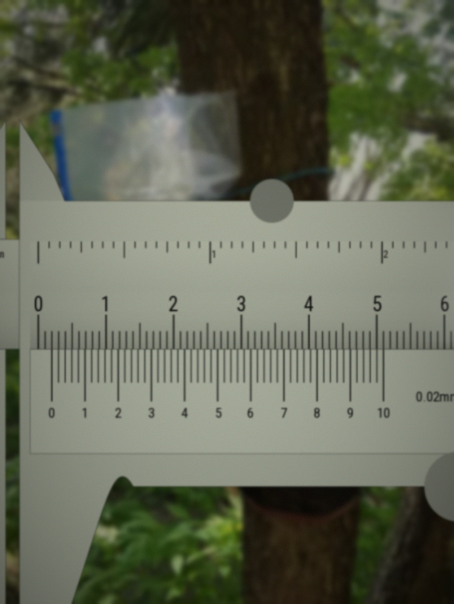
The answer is 2.0 mm
